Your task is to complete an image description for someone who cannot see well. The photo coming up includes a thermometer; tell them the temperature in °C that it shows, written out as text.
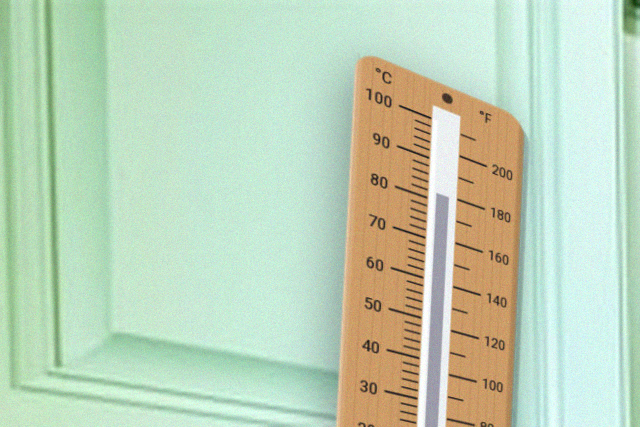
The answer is 82 °C
